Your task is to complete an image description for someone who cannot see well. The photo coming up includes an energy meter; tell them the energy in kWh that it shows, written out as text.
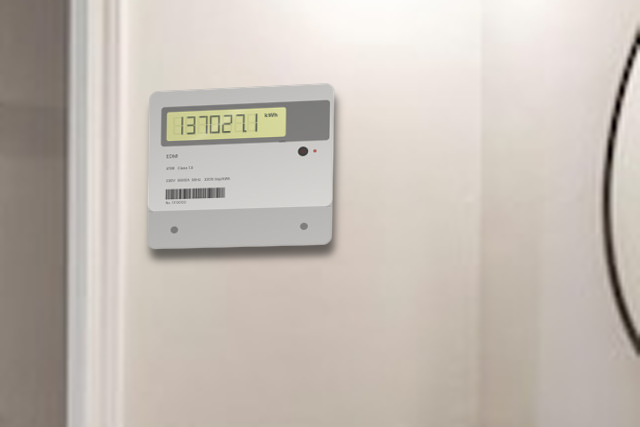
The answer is 137027.1 kWh
